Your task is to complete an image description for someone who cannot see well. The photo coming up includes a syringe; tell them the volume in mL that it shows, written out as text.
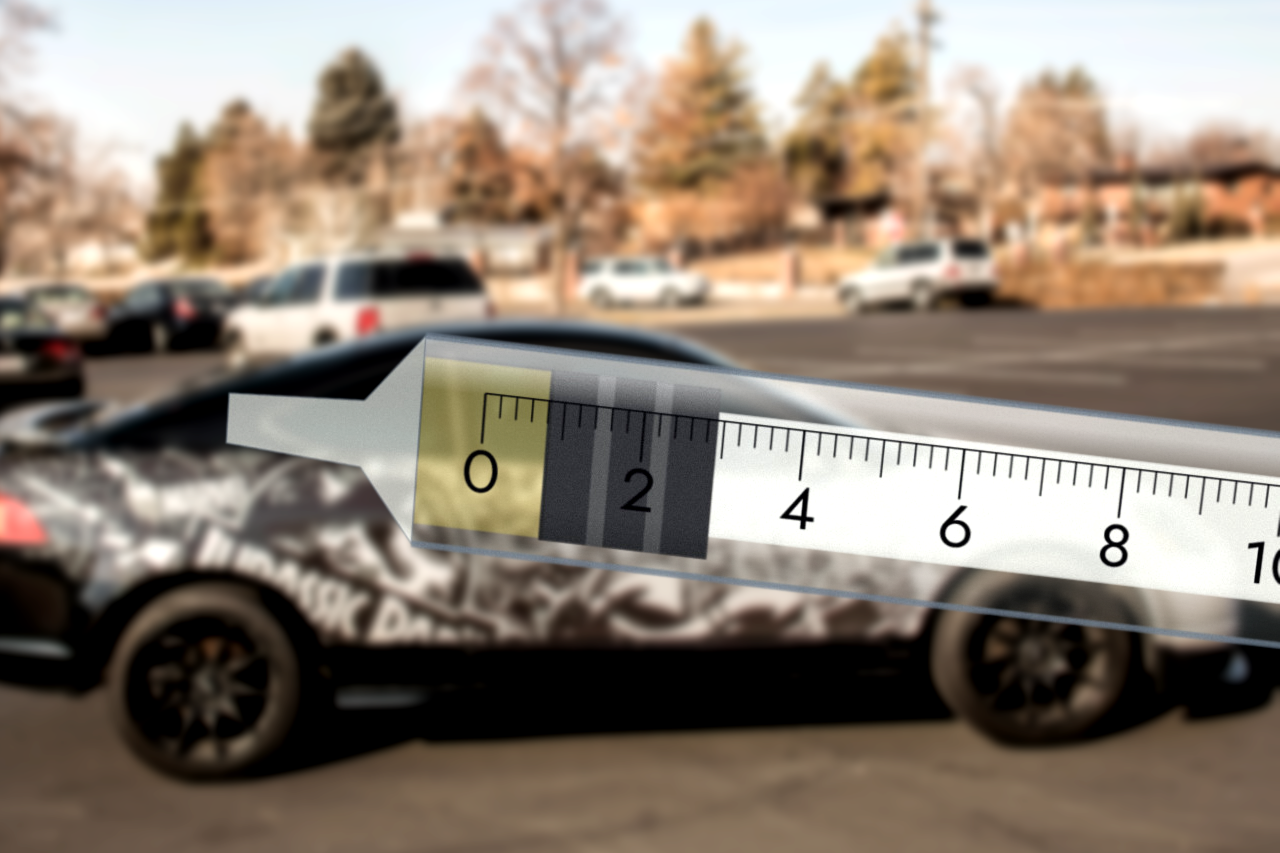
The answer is 0.8 mL
